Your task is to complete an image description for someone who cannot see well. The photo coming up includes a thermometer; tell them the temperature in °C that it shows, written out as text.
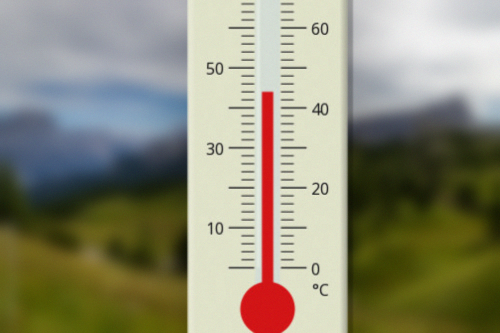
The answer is 44 °C
